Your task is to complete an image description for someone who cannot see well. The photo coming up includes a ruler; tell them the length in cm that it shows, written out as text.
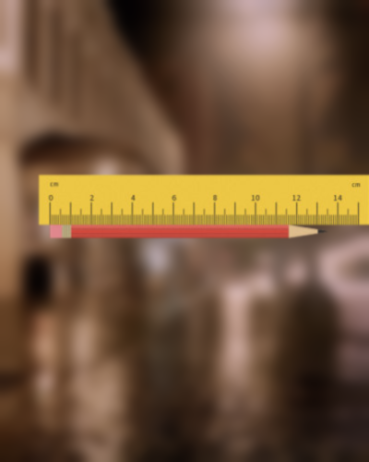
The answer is 13.5 cm
